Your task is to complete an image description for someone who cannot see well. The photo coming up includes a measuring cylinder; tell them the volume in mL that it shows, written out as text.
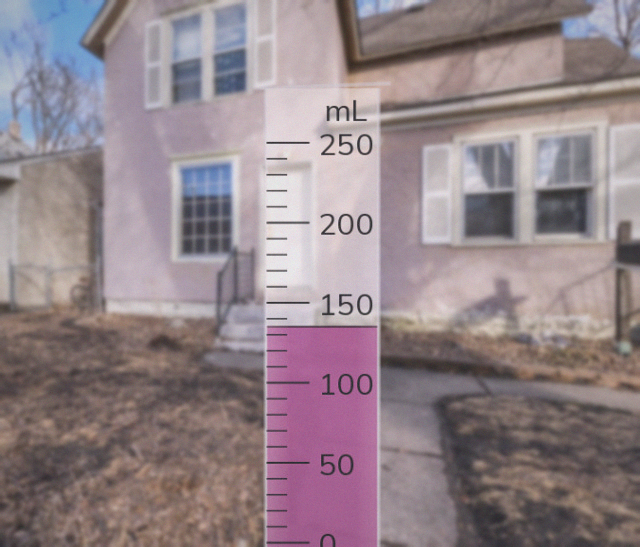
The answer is 135 mL
